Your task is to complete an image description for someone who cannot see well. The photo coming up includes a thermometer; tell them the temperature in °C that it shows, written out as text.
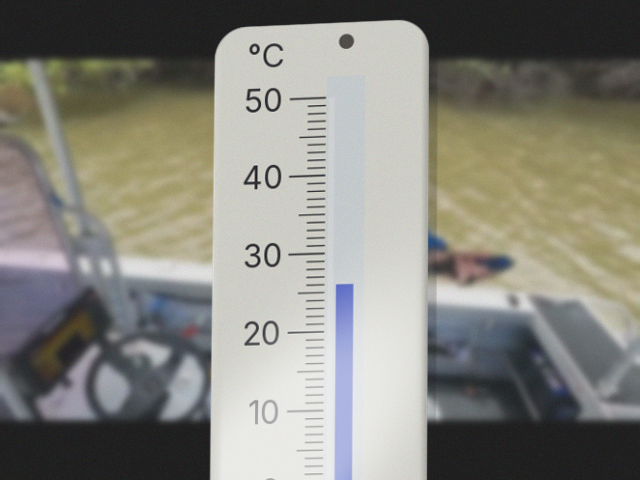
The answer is 26 °C
